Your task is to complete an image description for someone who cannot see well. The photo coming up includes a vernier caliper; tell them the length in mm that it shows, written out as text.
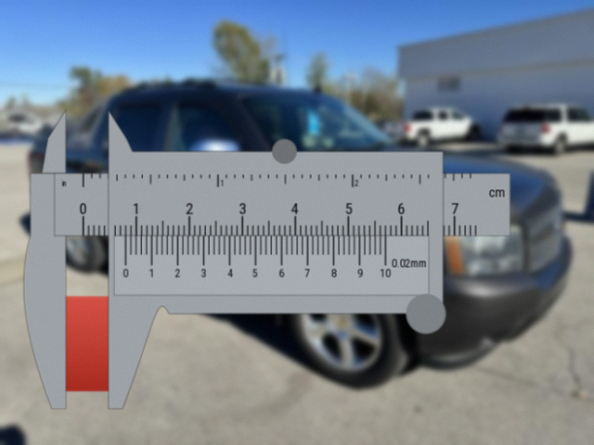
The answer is 8.0 mm
